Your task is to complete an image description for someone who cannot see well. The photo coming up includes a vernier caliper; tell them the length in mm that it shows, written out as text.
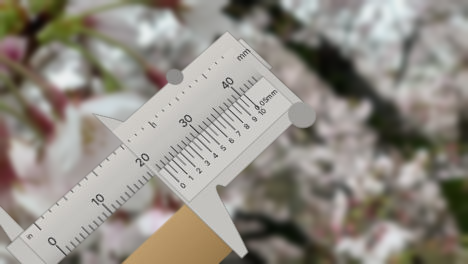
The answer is 21.6 mm
